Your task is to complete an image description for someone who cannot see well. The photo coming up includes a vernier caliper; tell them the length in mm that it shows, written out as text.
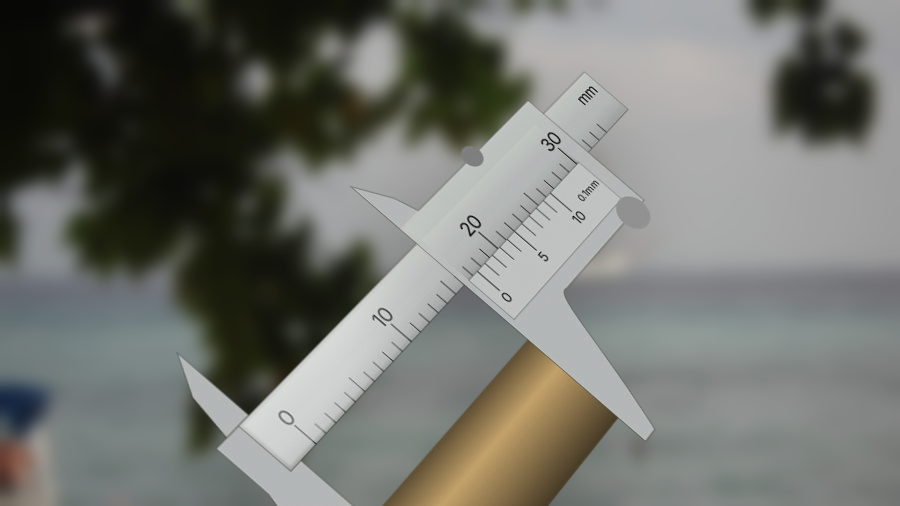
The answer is 17.5 mm
